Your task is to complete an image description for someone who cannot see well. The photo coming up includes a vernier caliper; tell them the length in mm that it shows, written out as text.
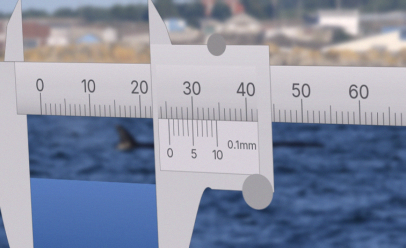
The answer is 25.4 mm
